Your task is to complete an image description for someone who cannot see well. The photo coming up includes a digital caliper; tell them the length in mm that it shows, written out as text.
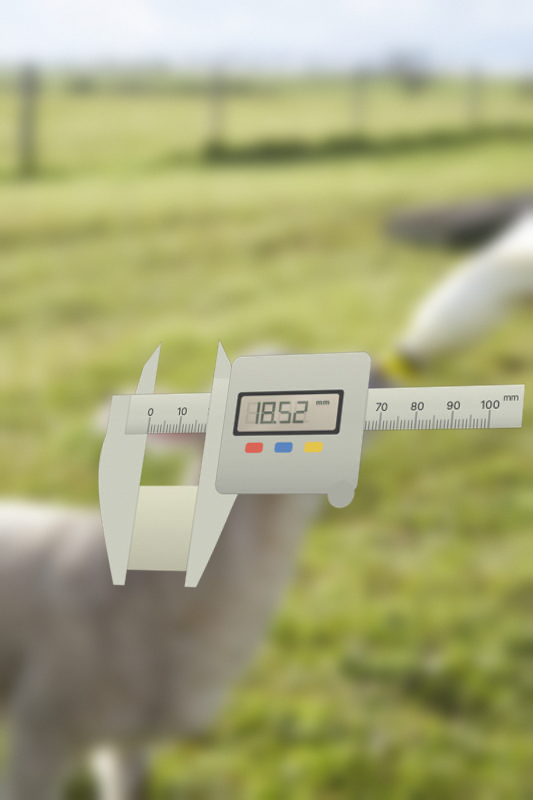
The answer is 18.52 mm
